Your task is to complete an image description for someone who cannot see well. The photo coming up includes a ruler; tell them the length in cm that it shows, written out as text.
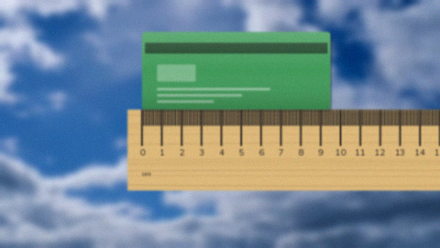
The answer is 9.5 cm
